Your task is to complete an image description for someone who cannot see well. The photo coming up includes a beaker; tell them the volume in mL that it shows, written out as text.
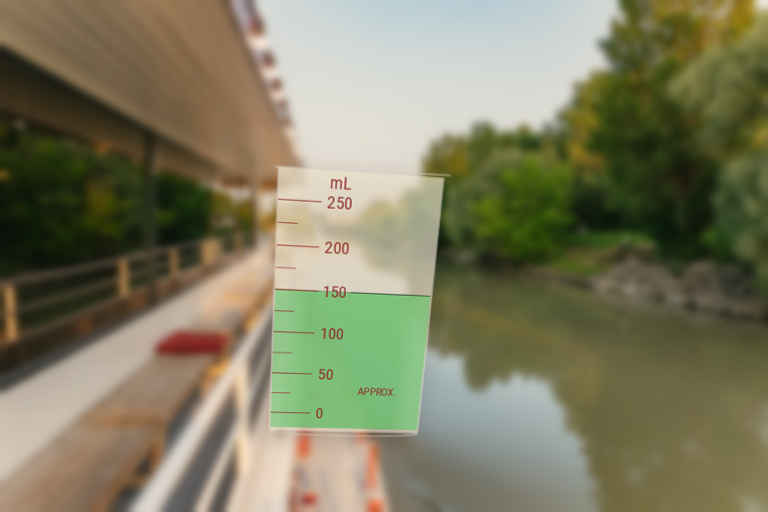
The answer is 150 mL
